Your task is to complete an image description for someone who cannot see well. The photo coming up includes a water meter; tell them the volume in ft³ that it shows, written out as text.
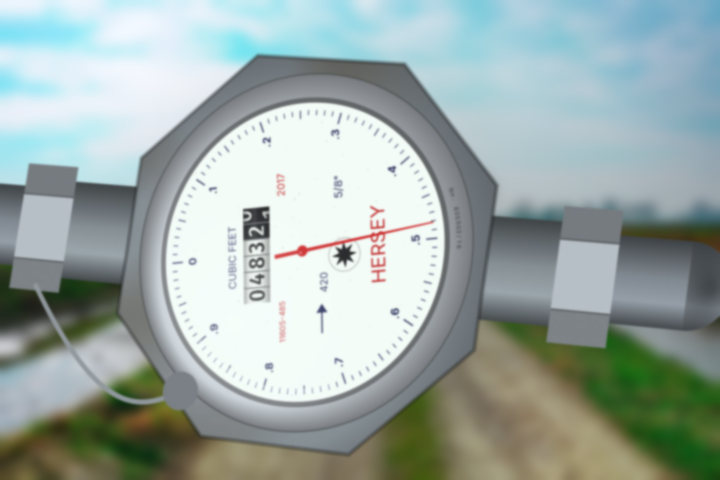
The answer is 48320.48 ft³
